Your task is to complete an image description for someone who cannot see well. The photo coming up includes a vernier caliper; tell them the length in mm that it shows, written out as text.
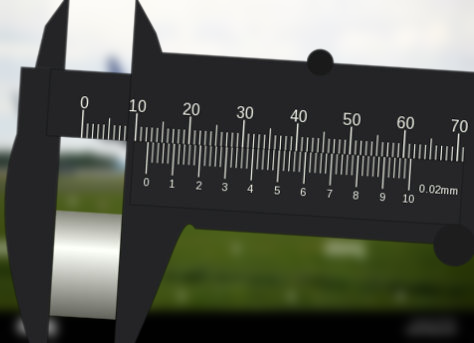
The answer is 12.4 mm
